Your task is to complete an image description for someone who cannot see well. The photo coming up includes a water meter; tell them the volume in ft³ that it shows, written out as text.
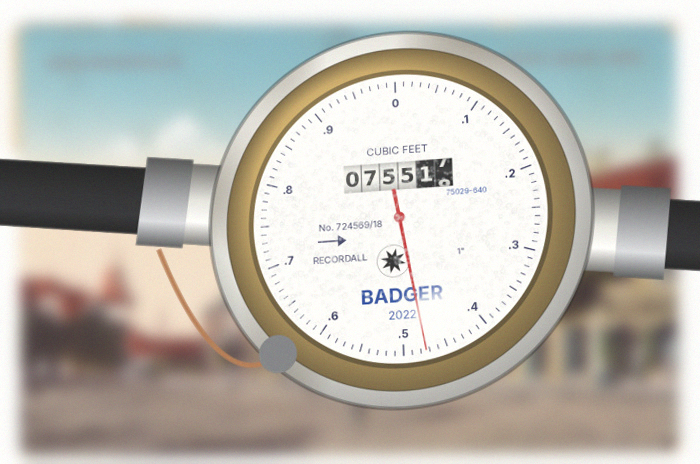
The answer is 75517.47 ft³
